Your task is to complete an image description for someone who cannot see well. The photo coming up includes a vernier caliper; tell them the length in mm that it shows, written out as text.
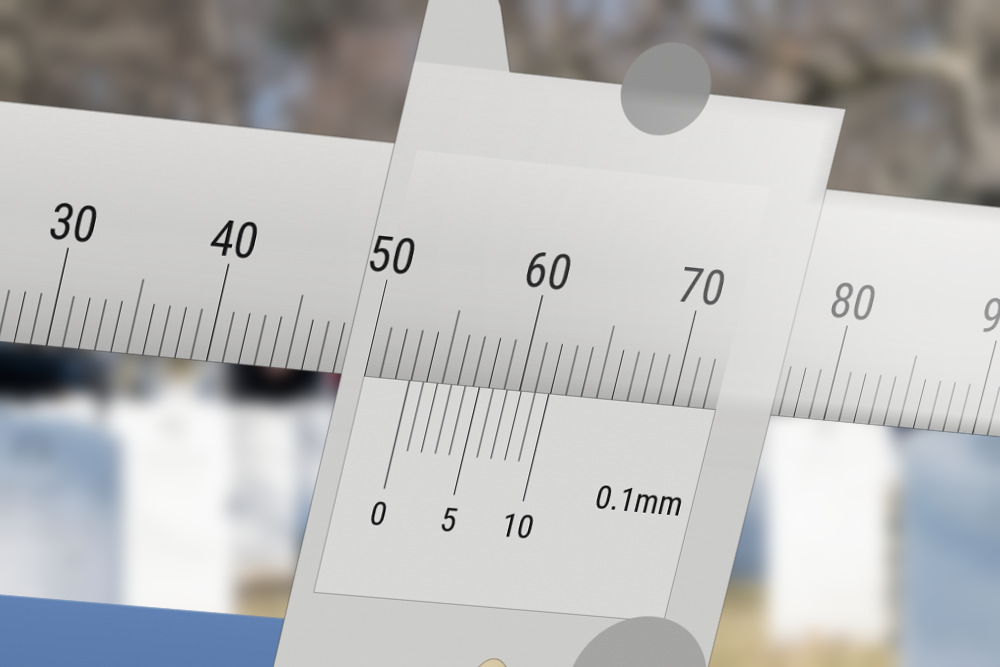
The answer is 52.9 mm
